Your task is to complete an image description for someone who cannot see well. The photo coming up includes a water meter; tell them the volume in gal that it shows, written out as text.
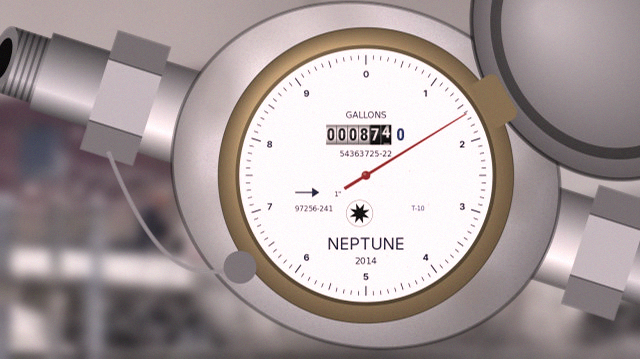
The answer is 8741.6 gal
